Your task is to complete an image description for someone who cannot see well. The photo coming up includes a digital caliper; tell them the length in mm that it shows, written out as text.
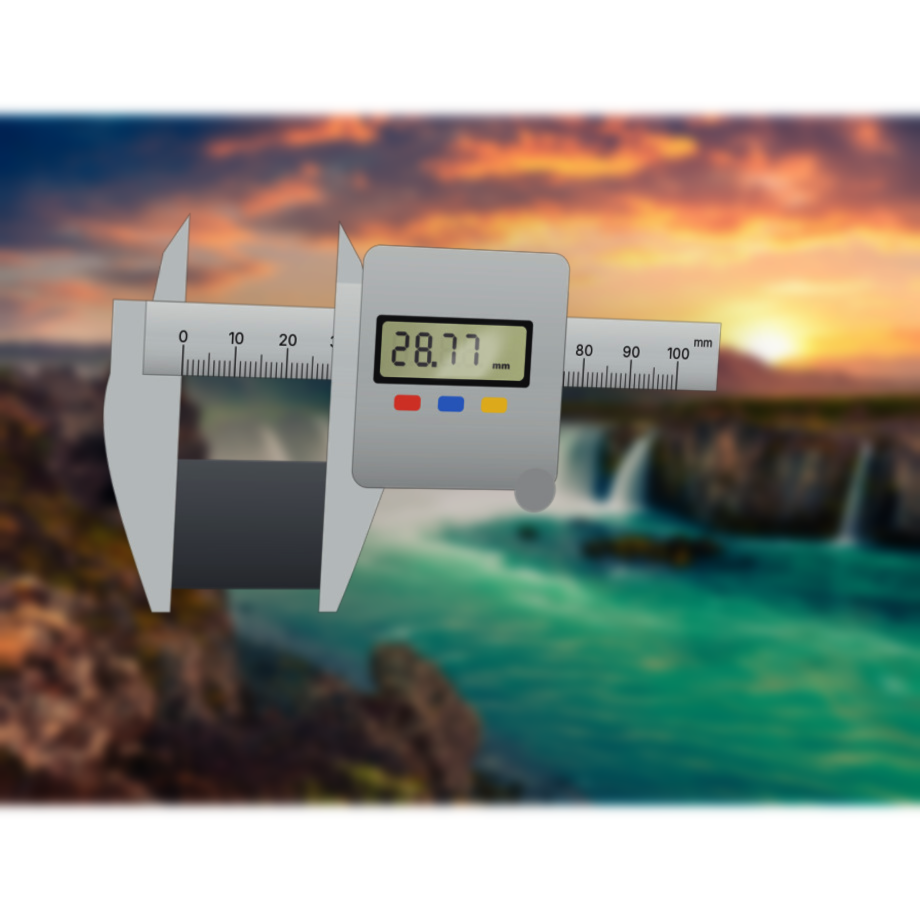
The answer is 28.77 mm
